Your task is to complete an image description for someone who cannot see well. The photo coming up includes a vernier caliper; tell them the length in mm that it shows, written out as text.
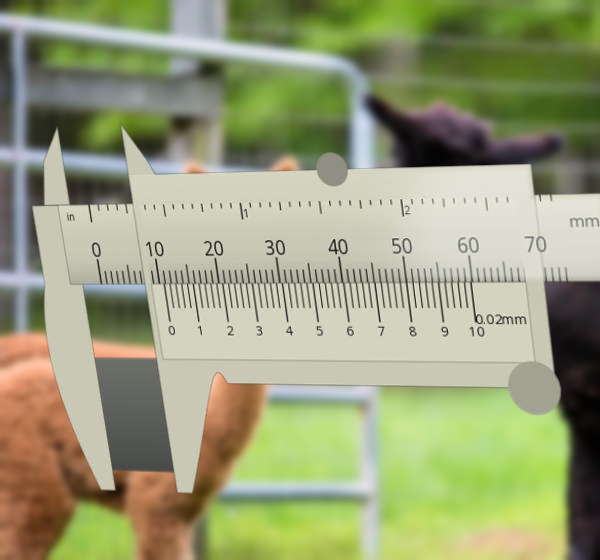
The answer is 10.8 mm
